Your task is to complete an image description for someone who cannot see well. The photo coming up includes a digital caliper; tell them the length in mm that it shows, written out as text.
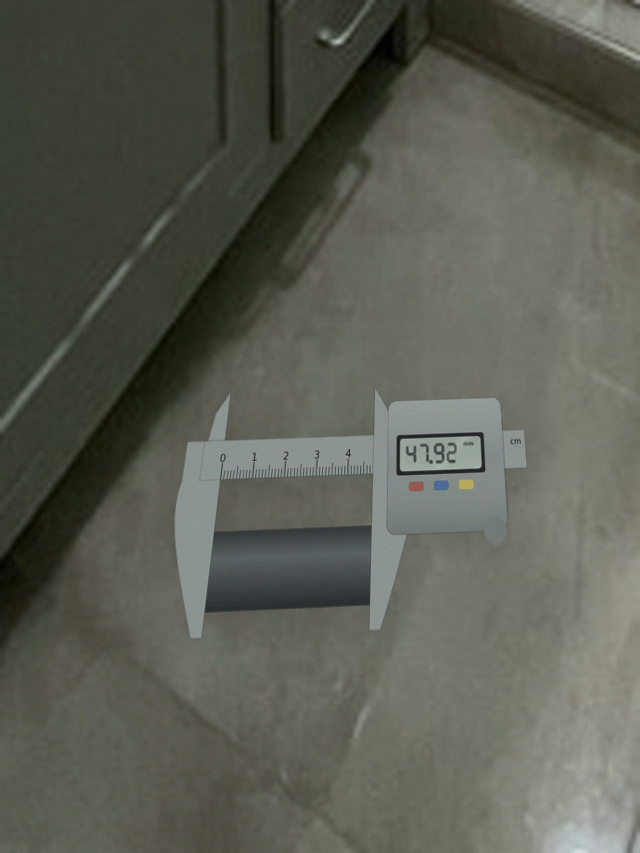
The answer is 47.92 mm
